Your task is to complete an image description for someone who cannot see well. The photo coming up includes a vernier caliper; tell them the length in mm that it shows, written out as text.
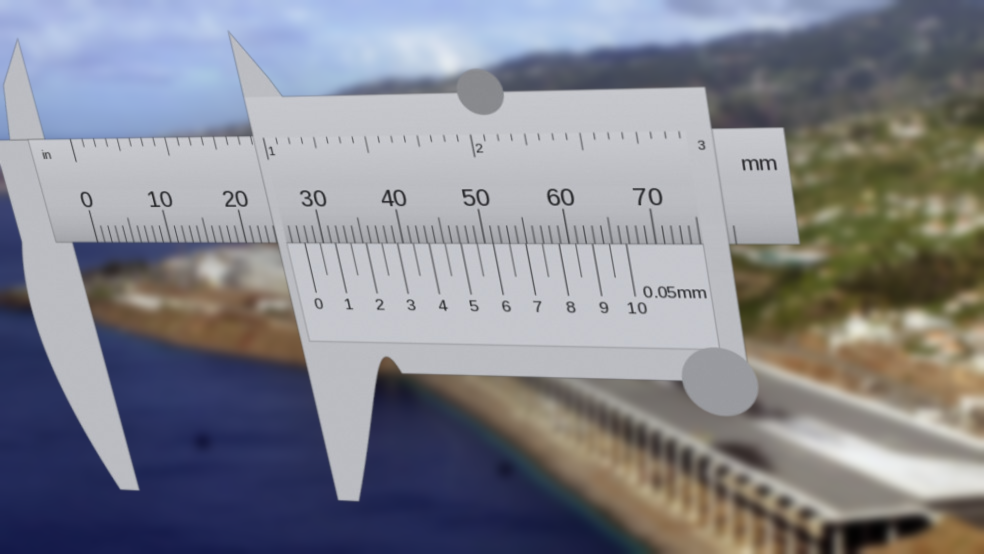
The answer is 27.6 mm
